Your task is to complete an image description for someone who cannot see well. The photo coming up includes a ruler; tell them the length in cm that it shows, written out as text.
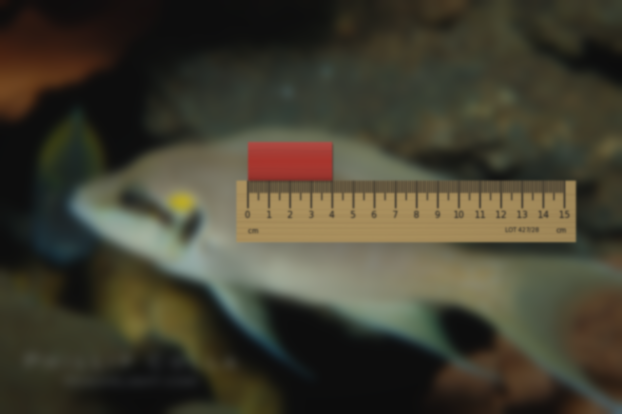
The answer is 4 cm
